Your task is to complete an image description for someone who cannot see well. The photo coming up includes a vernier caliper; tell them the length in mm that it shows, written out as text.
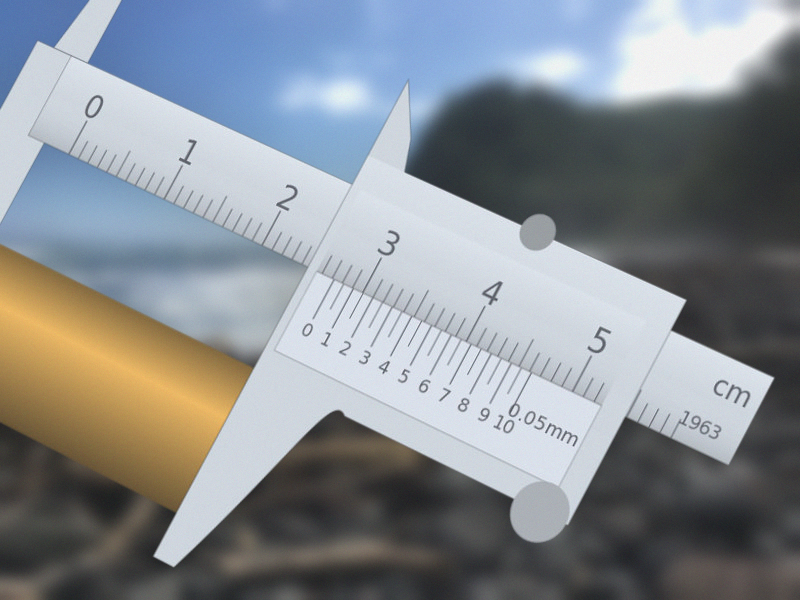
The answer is 27.2 mm
